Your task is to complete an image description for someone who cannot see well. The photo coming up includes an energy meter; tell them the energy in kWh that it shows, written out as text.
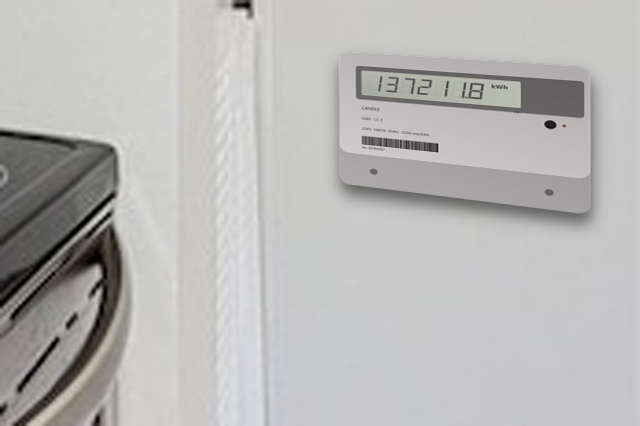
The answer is 137211.8 kWh
